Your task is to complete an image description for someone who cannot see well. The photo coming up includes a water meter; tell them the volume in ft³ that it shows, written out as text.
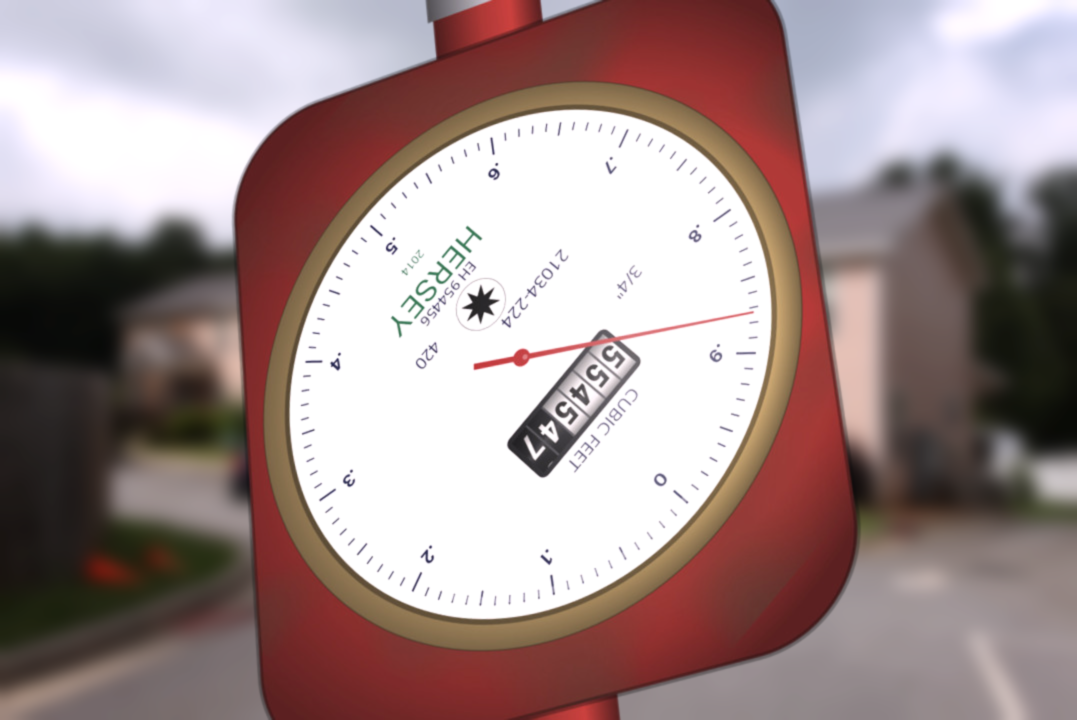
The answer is 554546.87 ft³
